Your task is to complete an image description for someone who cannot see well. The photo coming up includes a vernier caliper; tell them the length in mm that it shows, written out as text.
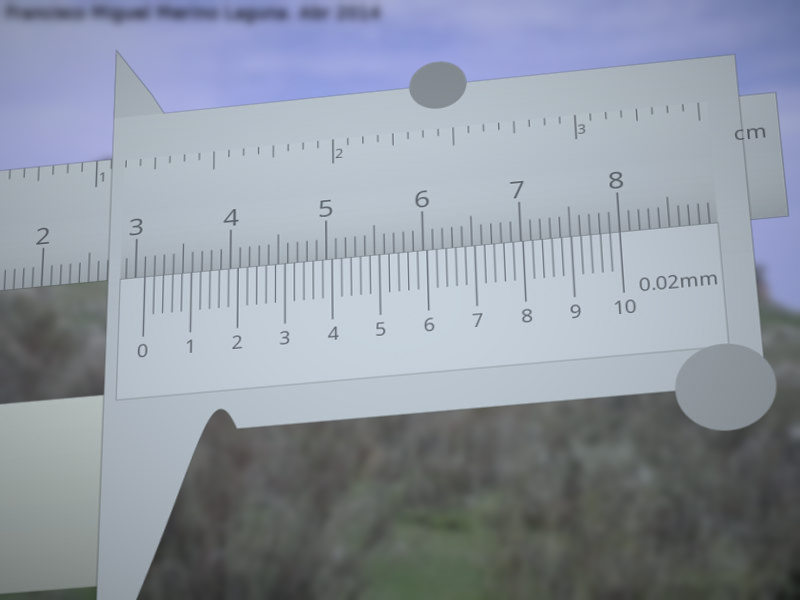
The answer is 31.0 mm
